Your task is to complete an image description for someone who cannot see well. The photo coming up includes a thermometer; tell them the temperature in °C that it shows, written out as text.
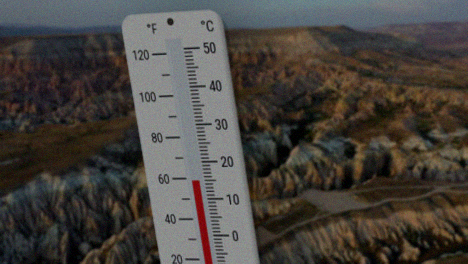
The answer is 15 °C
